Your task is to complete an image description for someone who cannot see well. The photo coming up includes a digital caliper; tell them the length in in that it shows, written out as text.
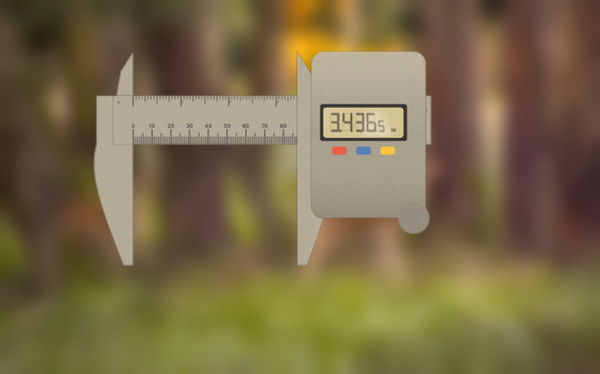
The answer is 3.4365 in
